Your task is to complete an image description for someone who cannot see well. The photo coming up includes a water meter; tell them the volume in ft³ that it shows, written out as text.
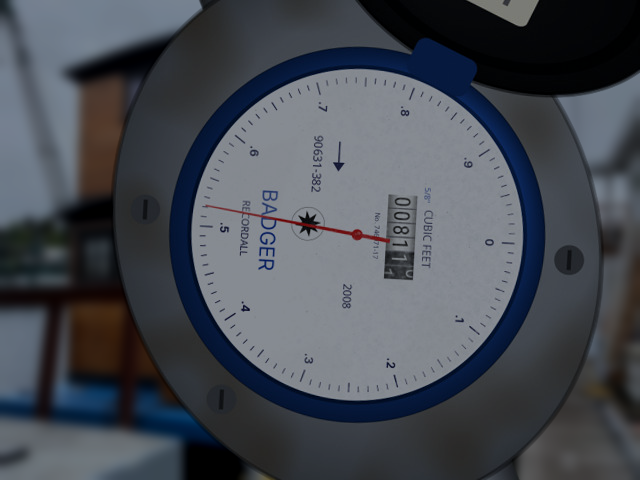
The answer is 8110.52 ft³
